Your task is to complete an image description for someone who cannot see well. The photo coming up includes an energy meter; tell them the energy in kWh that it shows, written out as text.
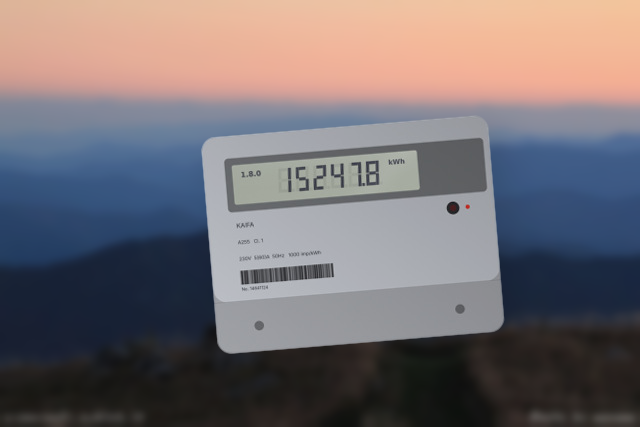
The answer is 15247.8 kWh
